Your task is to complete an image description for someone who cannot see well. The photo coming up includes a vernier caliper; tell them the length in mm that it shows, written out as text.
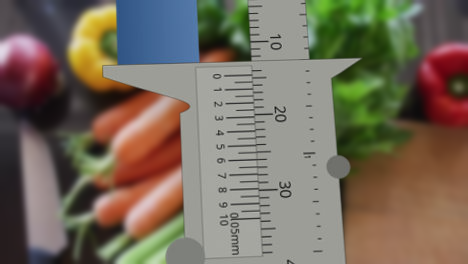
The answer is 14.6 mm
